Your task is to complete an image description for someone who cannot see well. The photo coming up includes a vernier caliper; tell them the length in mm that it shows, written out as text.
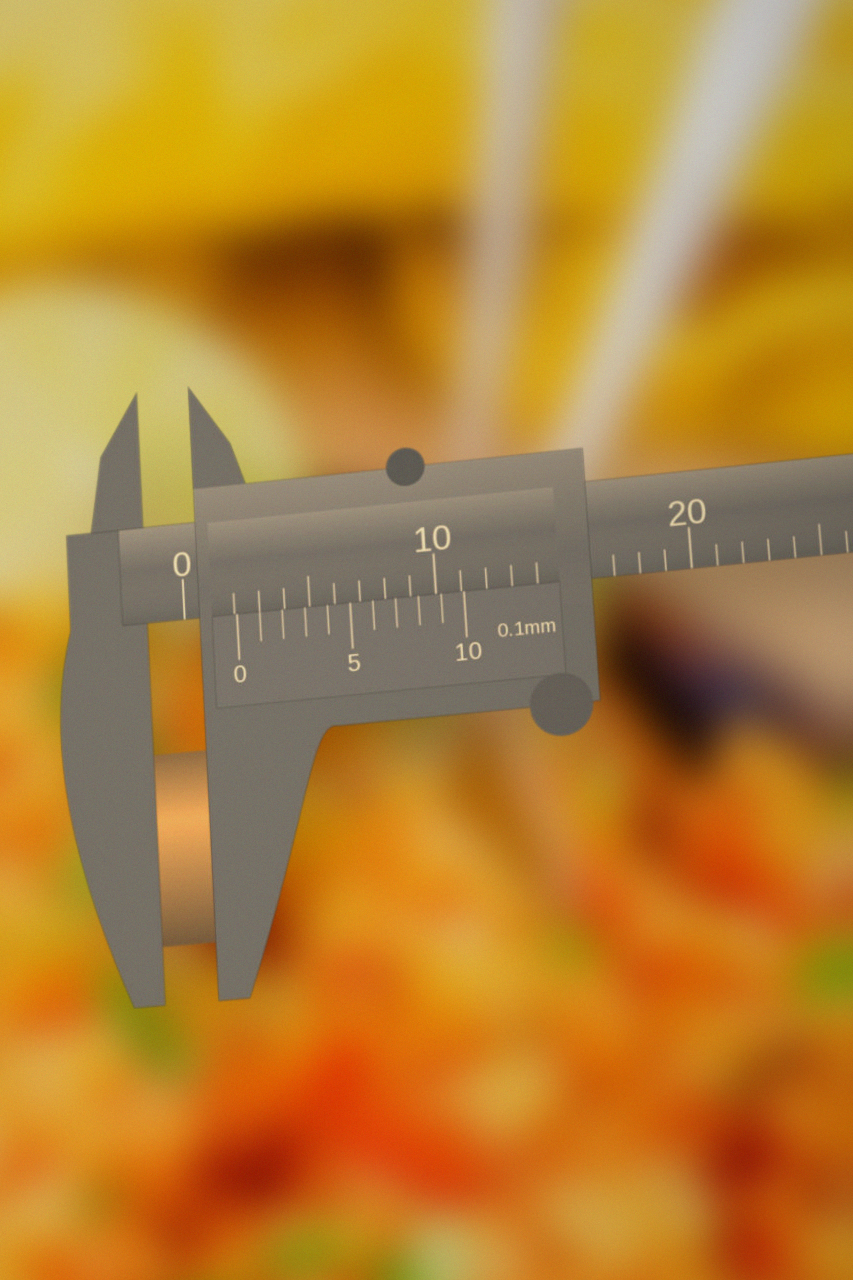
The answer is 2.1 mm
